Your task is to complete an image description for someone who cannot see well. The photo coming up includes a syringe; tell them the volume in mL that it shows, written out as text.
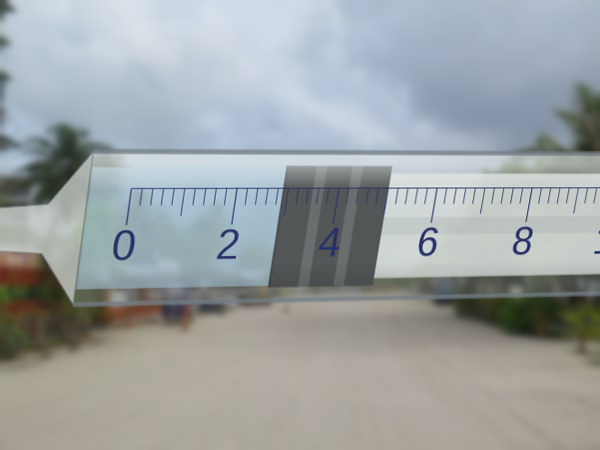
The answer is 2.9 mL
